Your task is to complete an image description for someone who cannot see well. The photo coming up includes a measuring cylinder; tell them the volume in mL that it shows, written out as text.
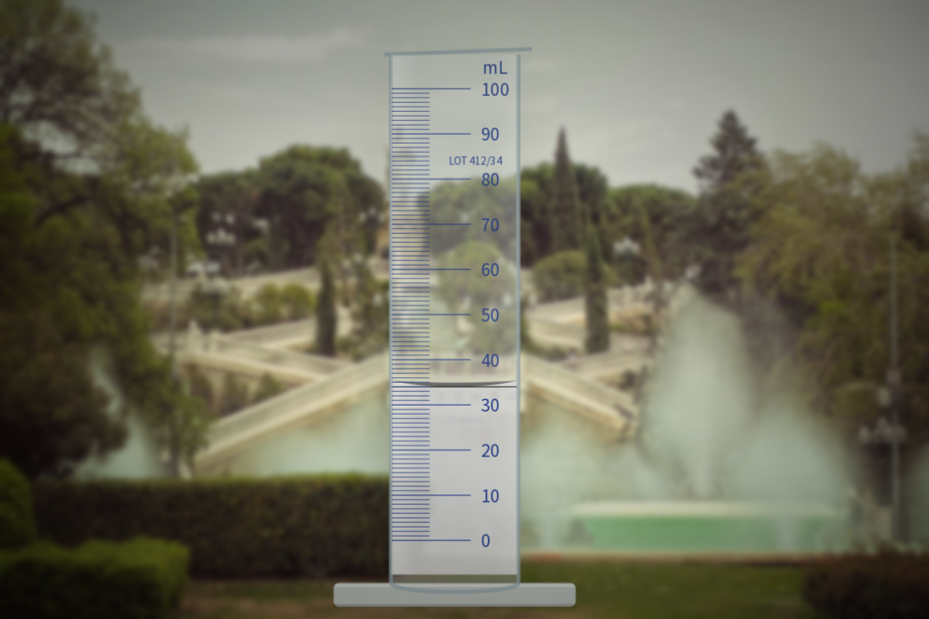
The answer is 34 mL
